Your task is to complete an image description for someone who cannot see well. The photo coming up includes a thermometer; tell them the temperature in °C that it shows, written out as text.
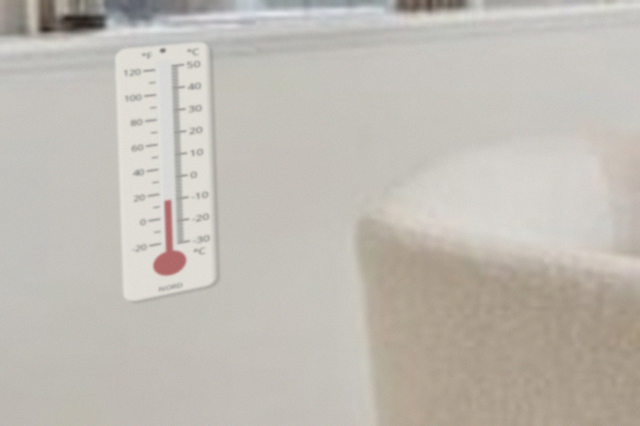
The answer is -10 °C
